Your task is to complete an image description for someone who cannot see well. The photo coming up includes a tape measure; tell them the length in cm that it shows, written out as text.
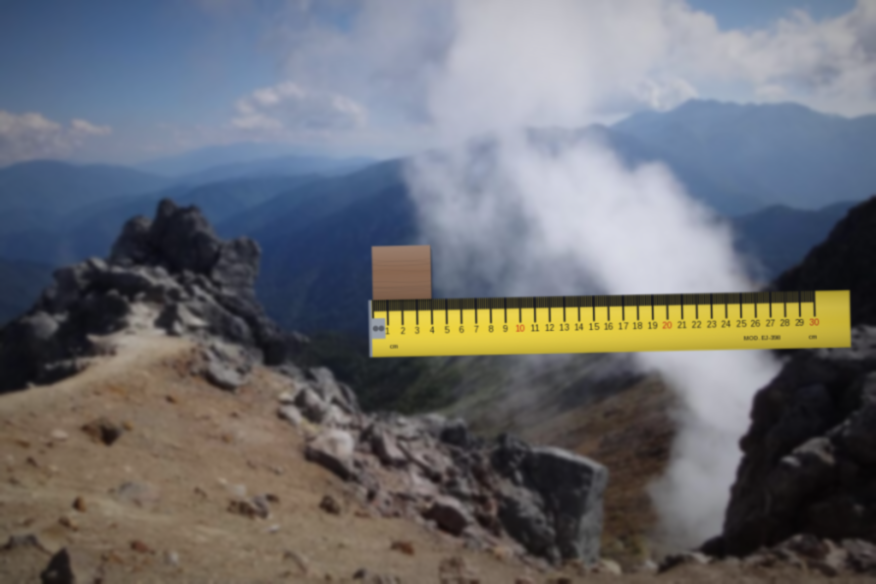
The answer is 4 cm
